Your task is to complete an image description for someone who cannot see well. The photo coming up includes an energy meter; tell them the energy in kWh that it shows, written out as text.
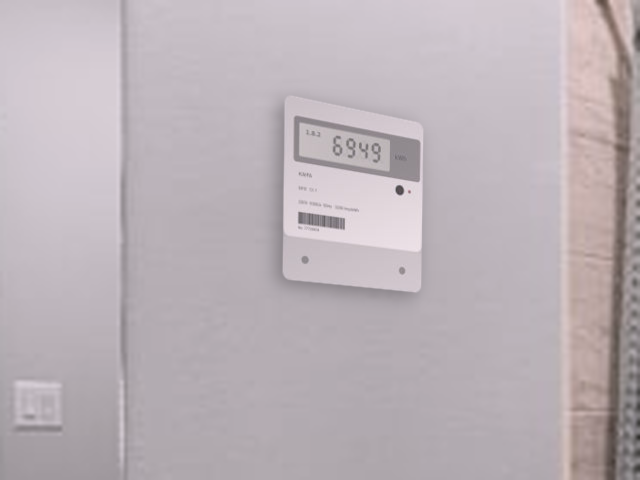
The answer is 6949 kWh
